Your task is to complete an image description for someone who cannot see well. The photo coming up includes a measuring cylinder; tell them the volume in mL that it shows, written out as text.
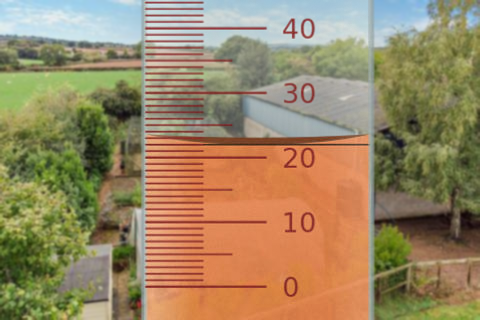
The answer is 22 mL
